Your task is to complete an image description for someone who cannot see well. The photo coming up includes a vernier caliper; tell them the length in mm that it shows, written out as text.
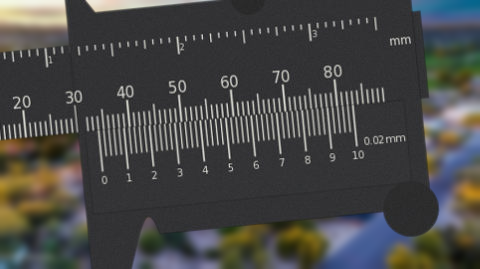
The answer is 34.0 mm
